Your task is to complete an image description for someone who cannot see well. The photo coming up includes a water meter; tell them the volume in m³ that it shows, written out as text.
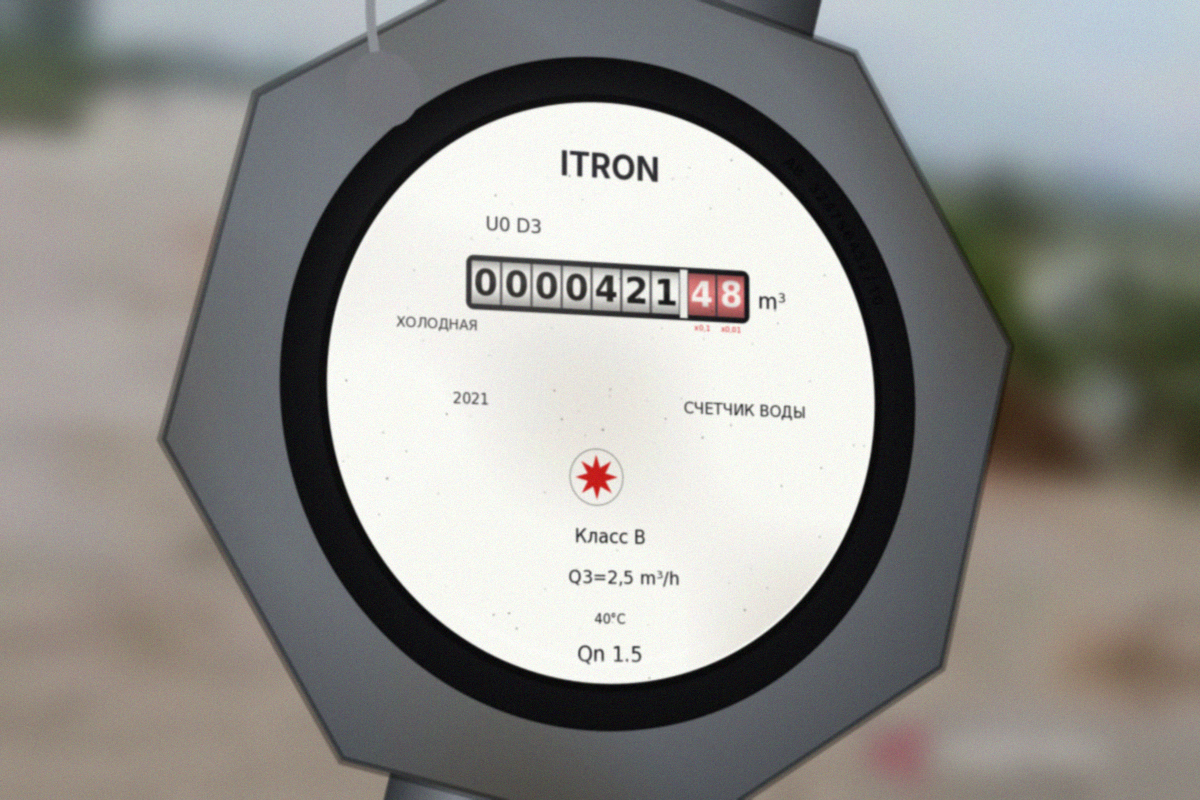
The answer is 421.48 m³
